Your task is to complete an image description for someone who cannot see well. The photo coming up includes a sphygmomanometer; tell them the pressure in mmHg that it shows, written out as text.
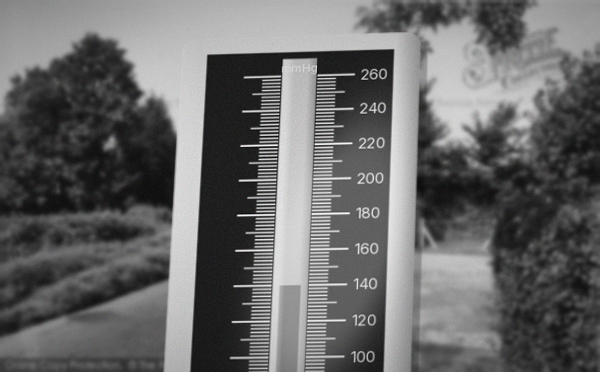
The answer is 140 mmHg
